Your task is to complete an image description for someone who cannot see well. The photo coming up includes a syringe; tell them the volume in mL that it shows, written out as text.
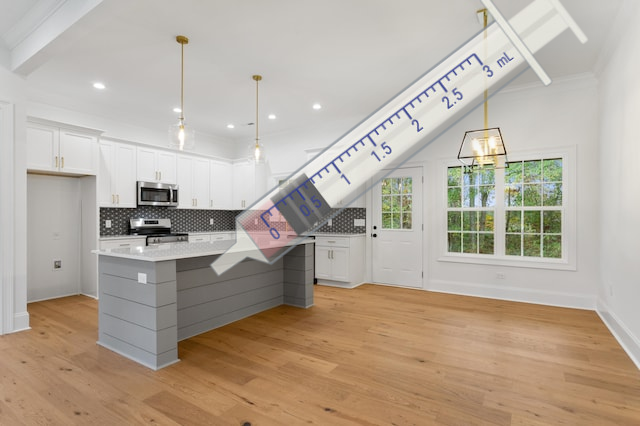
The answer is 0.2 mL
